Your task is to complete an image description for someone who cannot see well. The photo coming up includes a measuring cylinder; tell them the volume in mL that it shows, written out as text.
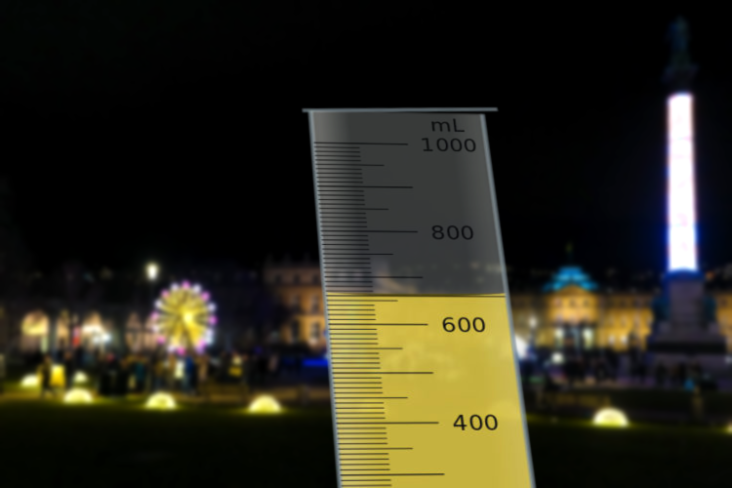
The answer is 660 mL
